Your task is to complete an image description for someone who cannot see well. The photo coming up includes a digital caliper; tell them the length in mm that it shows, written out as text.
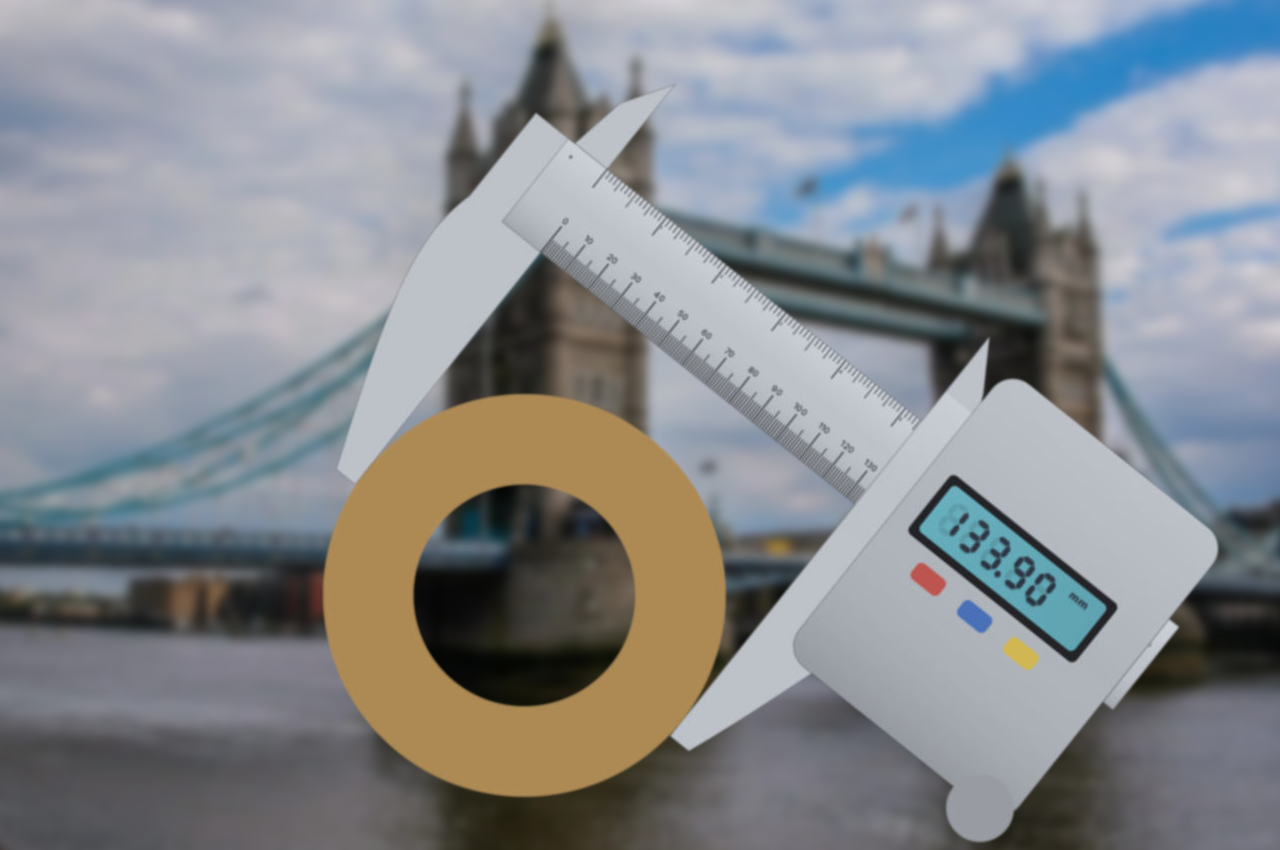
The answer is 133.90 mm
